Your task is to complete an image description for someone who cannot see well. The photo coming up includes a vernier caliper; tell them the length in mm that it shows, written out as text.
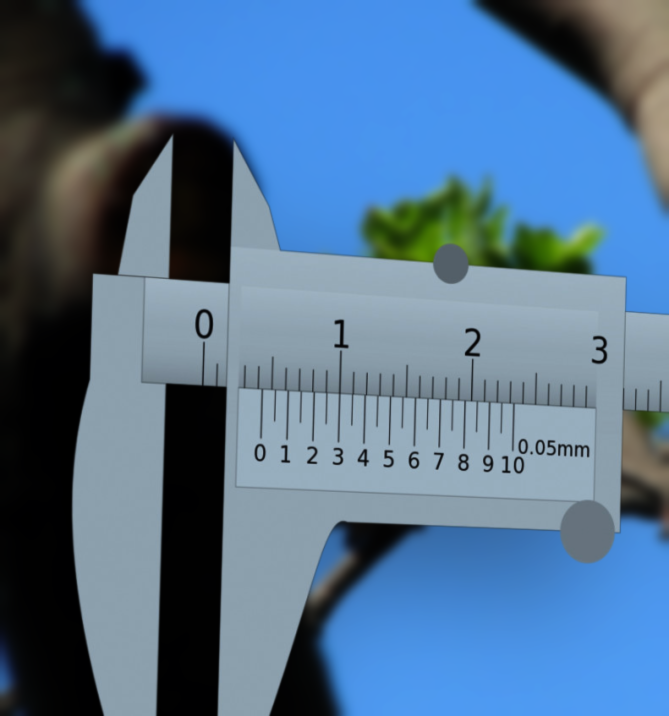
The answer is 4.3 mm
